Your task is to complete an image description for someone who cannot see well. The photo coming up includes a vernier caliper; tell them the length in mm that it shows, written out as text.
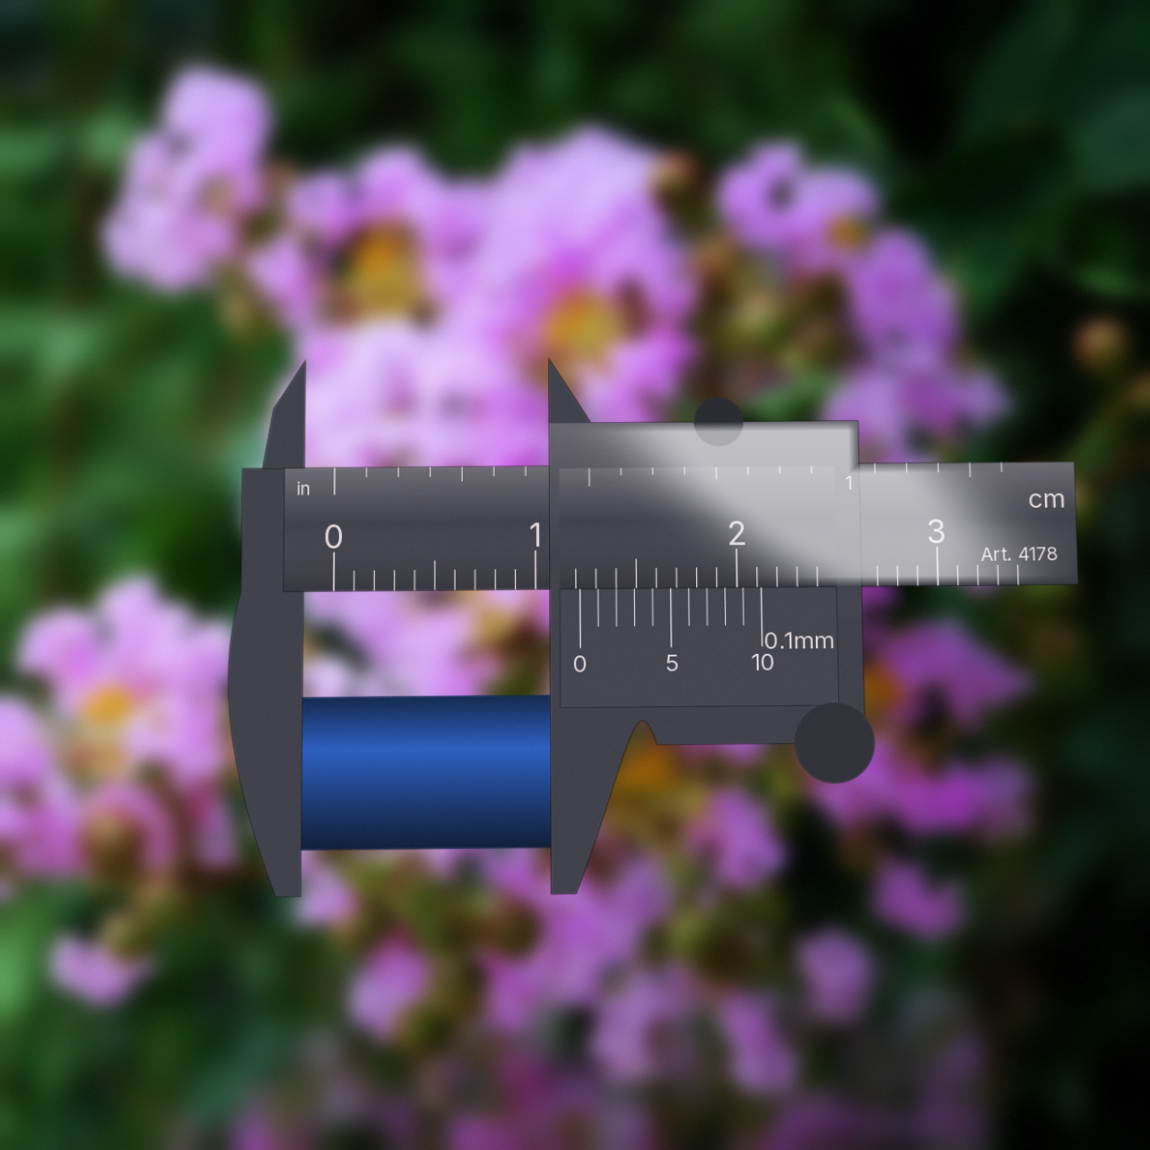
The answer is 12.2 mm
